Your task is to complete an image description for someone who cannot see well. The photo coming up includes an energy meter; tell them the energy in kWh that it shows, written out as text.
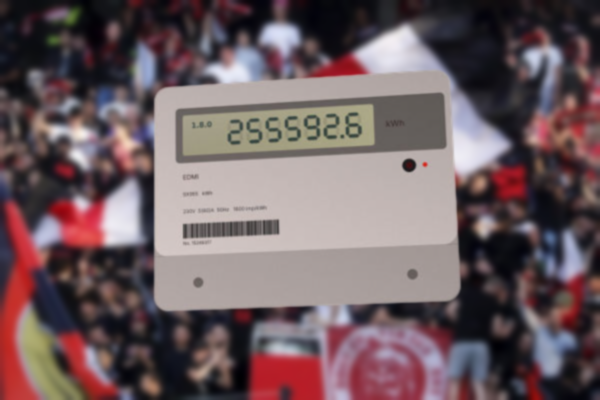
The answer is 255592.6 kWh
